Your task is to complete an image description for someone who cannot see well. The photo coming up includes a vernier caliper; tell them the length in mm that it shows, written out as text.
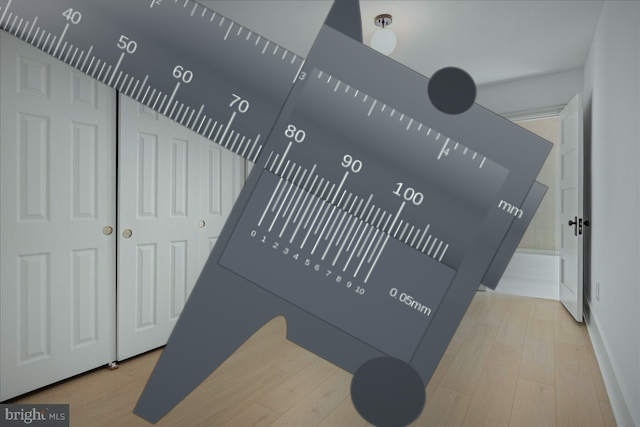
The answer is 81.2 mm
